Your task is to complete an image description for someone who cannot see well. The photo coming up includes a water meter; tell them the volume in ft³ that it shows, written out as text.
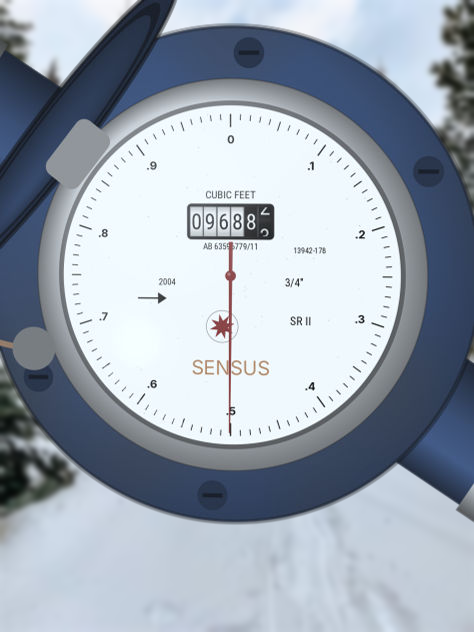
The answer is 96882.50 ft³
